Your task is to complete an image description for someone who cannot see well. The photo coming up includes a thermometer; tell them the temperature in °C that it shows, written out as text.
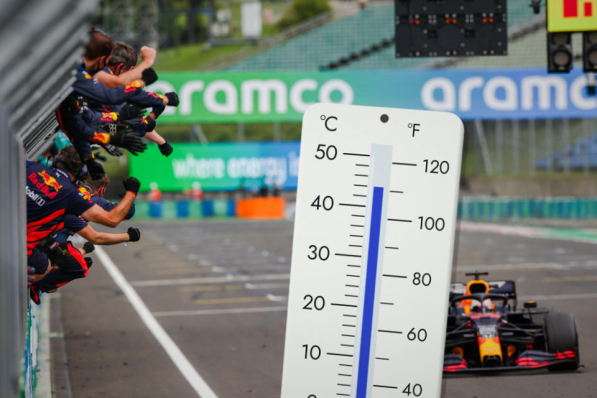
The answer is 44 °C
